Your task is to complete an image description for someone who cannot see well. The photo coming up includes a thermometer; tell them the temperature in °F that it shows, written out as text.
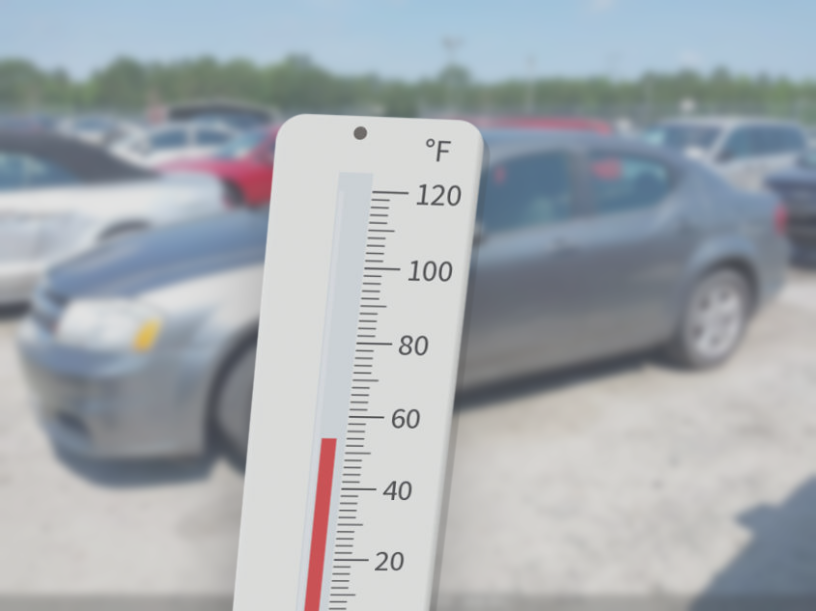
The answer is 54 °F
